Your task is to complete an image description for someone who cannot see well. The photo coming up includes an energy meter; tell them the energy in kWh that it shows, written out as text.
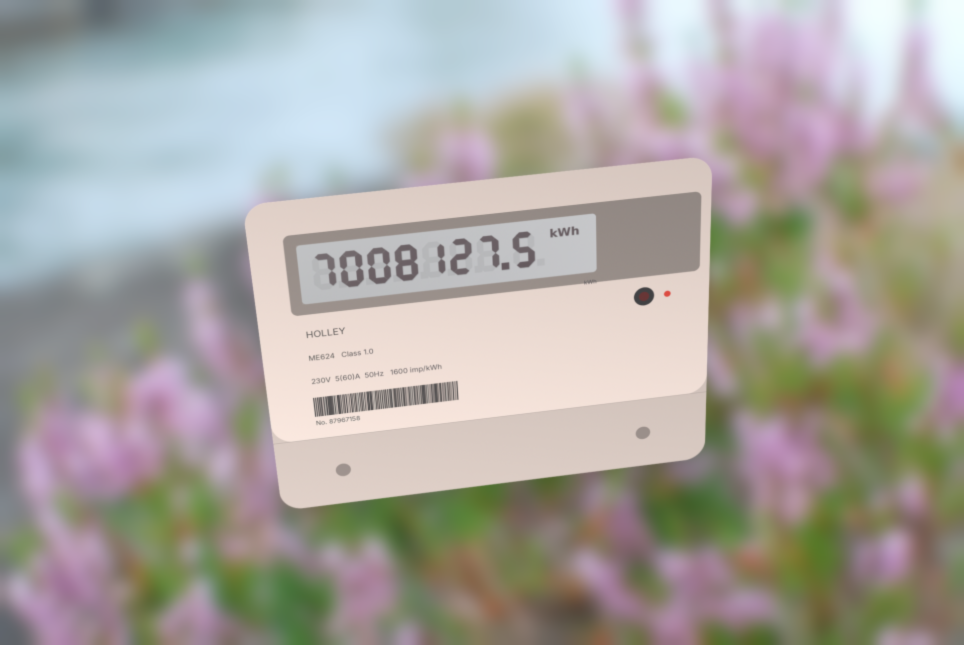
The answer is 7008127.5 kWh
